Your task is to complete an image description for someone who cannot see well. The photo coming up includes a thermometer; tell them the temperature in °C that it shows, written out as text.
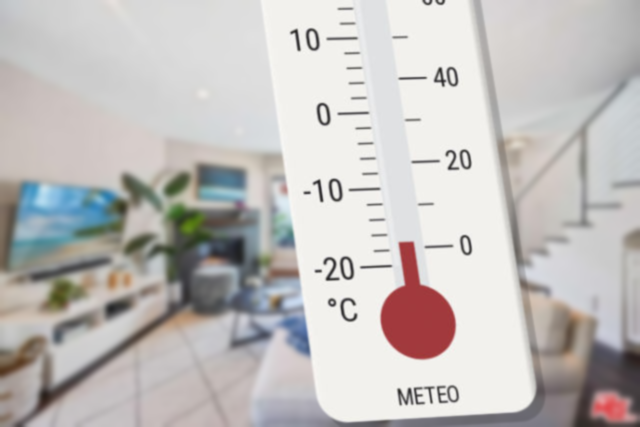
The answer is -17 °C
